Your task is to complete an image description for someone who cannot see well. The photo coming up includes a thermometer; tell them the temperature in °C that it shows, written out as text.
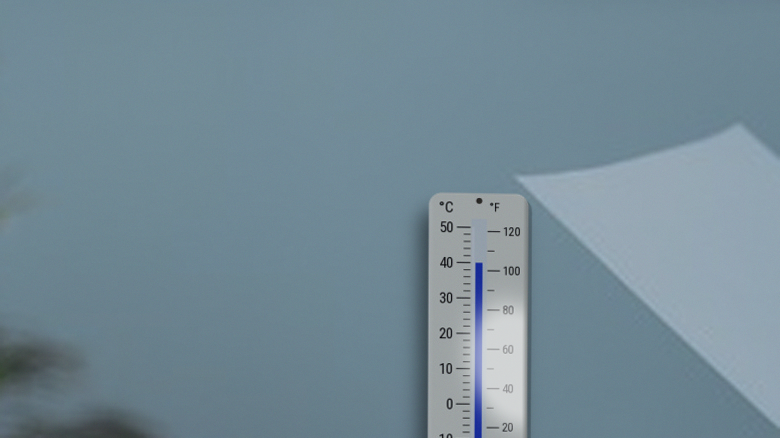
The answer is 40 °C
